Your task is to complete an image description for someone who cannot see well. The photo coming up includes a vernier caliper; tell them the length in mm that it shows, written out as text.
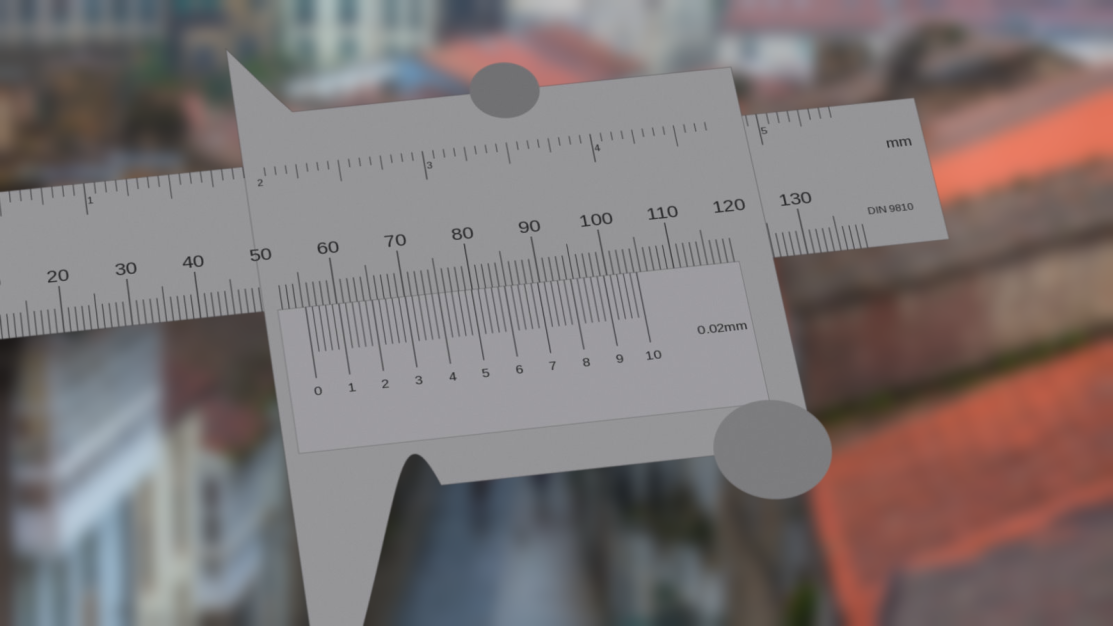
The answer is 55.4 mm
